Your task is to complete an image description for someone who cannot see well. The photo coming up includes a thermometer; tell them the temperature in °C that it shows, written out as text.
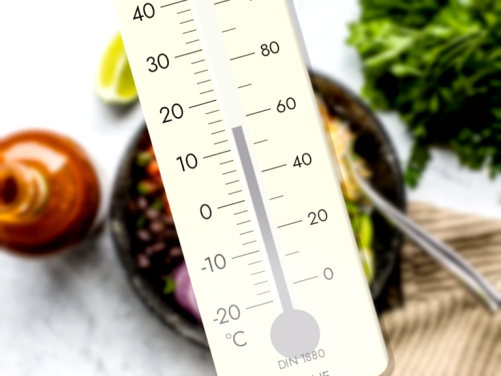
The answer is 14 °C
